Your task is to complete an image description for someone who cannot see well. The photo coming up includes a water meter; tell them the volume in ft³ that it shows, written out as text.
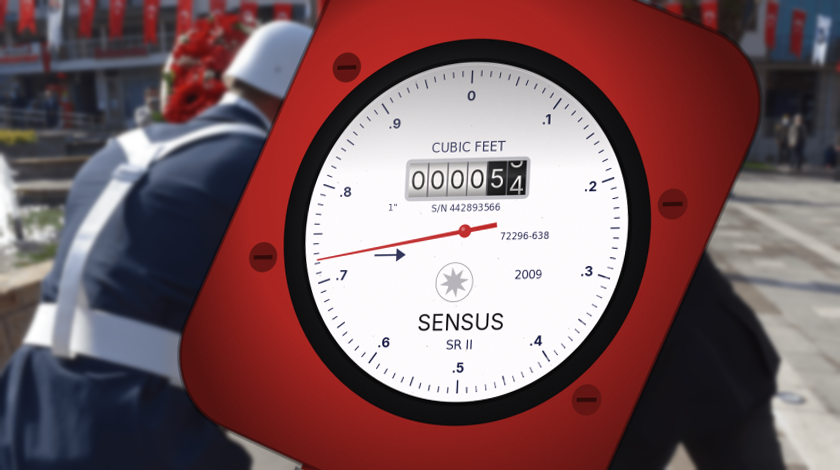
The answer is 53.72 ft³
